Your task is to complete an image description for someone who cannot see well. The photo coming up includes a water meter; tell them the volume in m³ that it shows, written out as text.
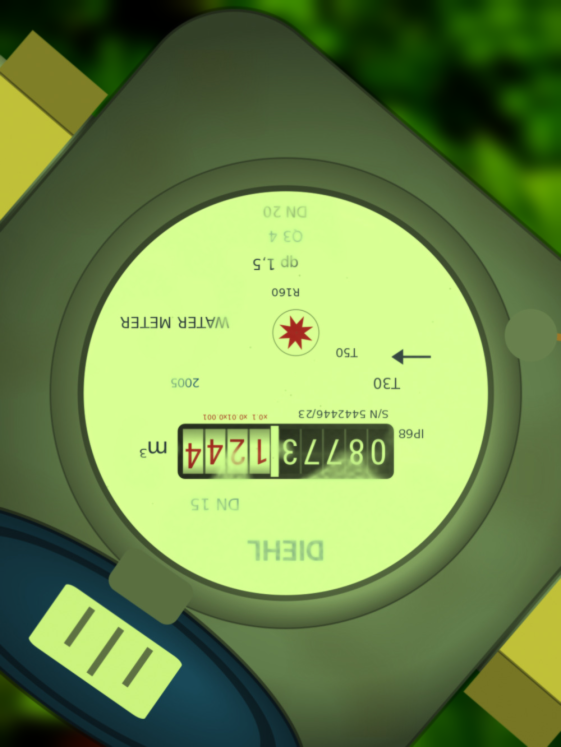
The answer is 8773.1244 m³
